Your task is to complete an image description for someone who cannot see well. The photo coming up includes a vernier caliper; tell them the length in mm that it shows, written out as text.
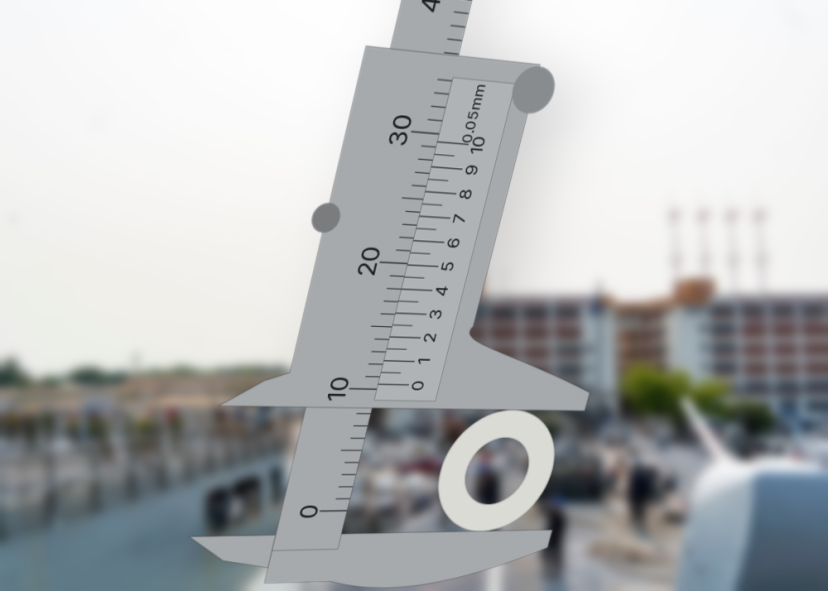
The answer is 10.4 mm
